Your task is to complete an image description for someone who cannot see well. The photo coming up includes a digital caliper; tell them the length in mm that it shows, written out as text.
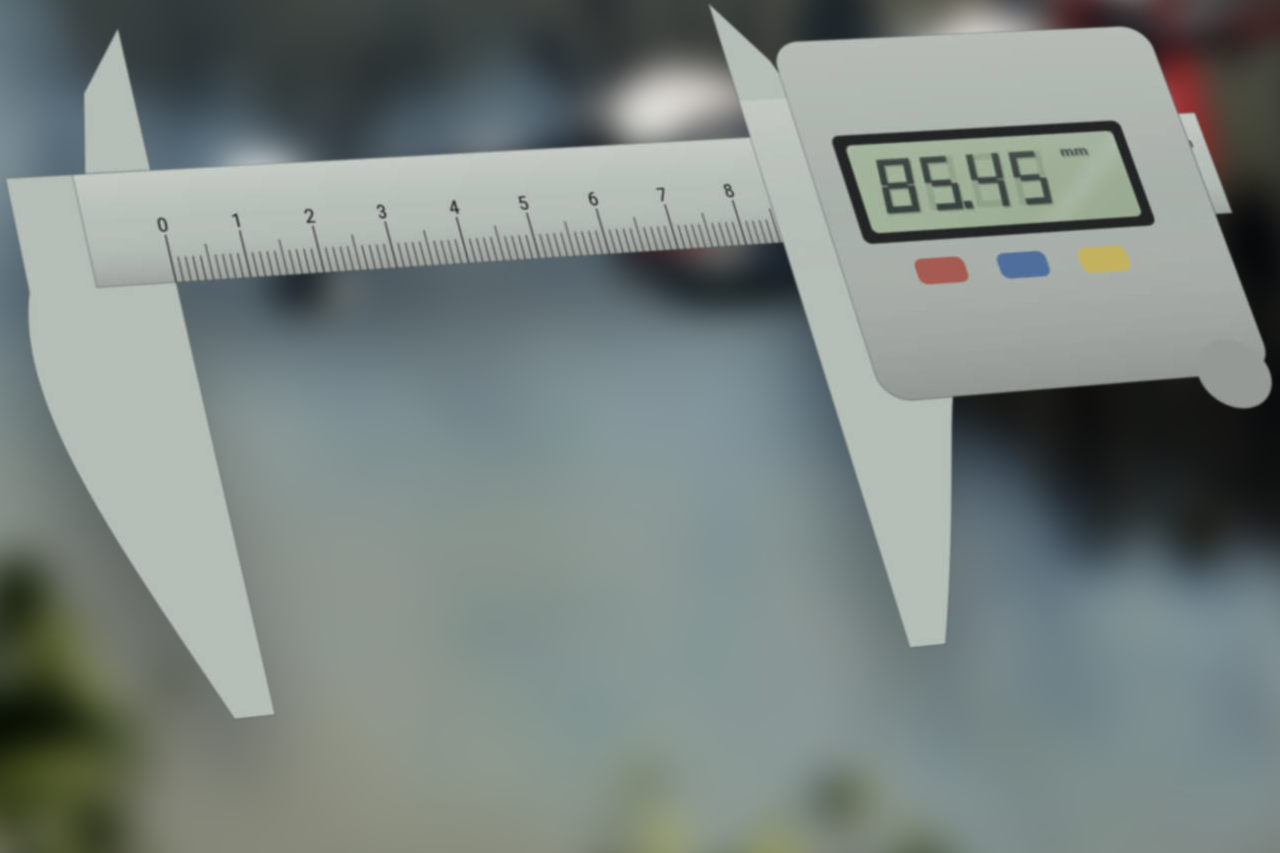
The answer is 85.45 mm
